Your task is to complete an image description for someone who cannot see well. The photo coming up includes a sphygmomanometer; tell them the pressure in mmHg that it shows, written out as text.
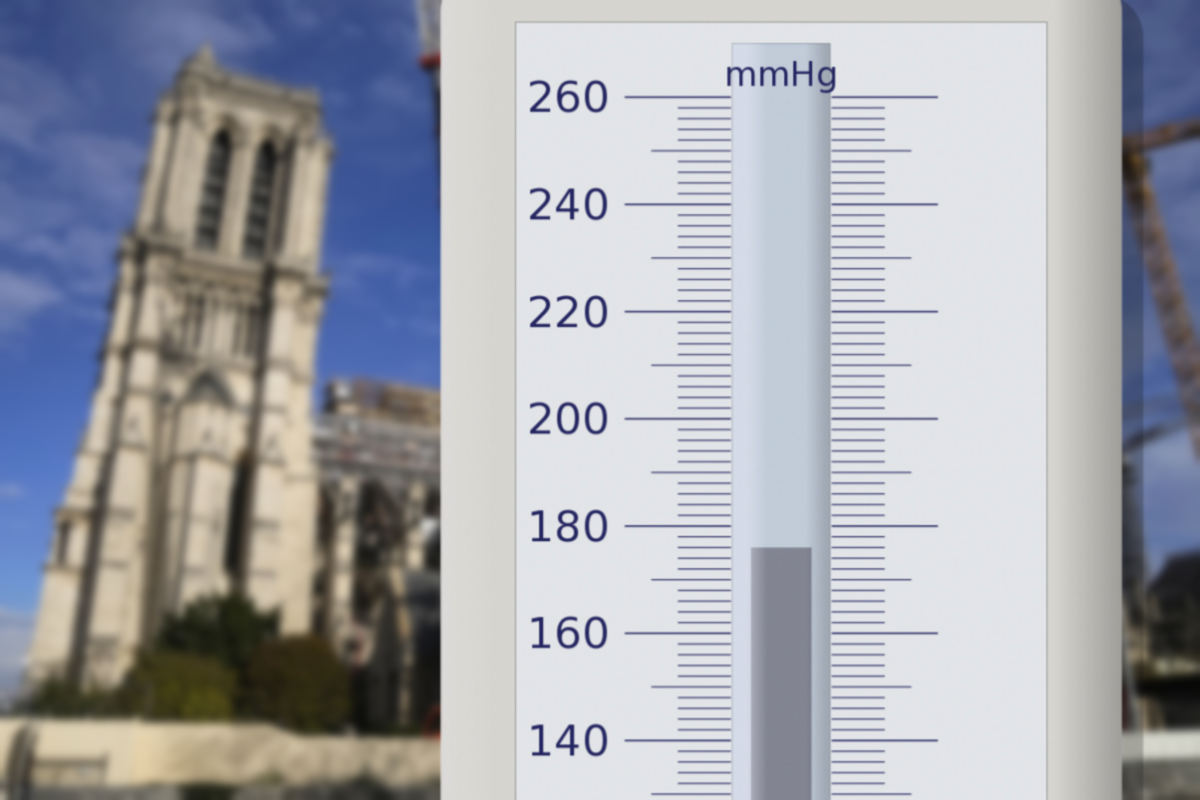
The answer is 176 mmHg
